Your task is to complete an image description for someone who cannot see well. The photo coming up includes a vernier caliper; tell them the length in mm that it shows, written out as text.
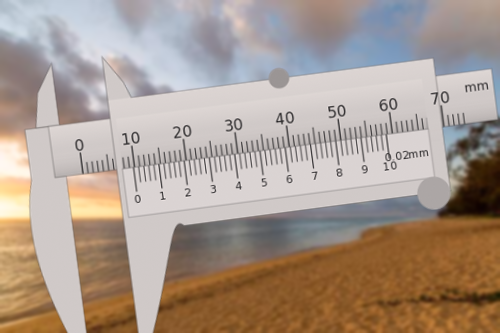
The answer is 9.8 mm
